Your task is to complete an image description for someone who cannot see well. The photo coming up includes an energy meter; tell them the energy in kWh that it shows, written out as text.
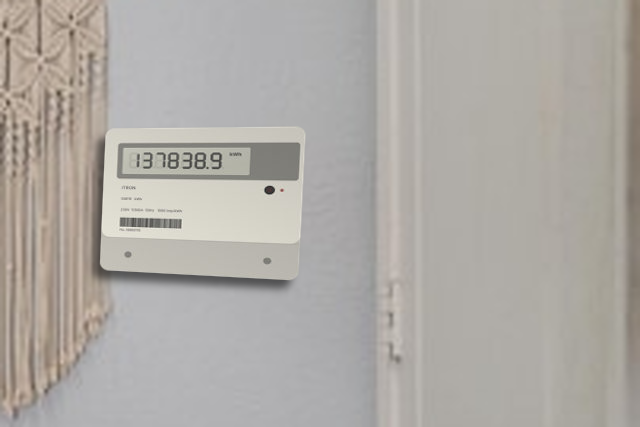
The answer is 137838.9 kWh
